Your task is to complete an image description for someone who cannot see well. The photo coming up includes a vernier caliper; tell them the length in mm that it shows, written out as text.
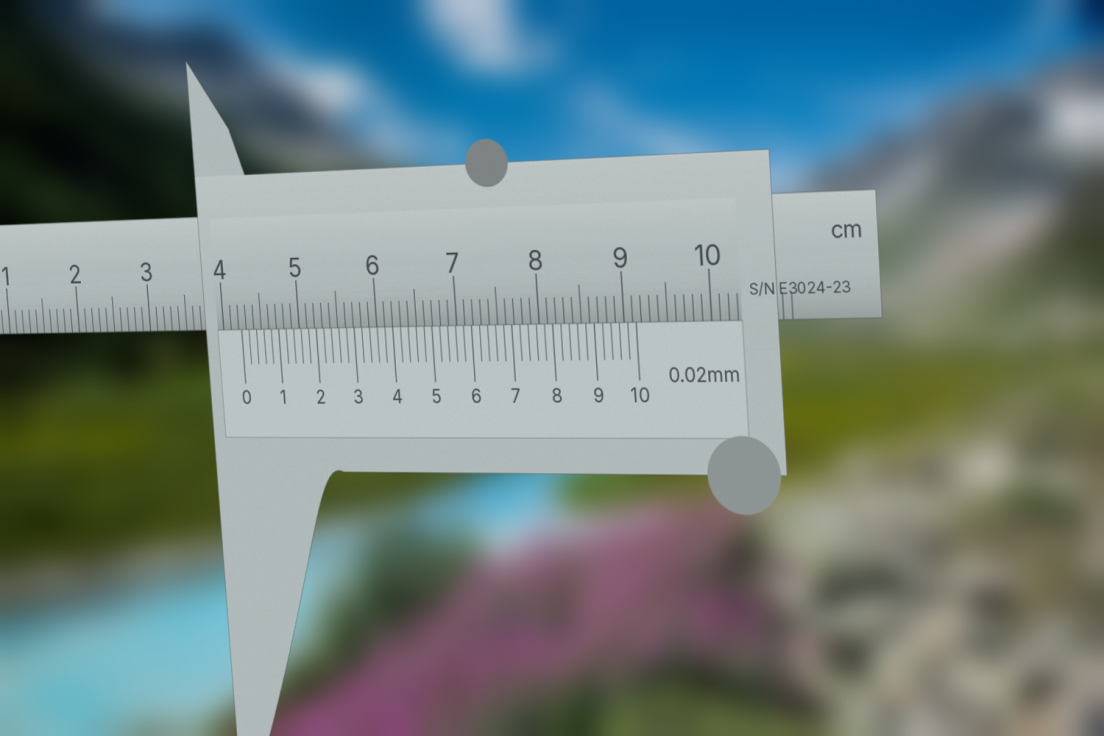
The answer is 42.4 mm
